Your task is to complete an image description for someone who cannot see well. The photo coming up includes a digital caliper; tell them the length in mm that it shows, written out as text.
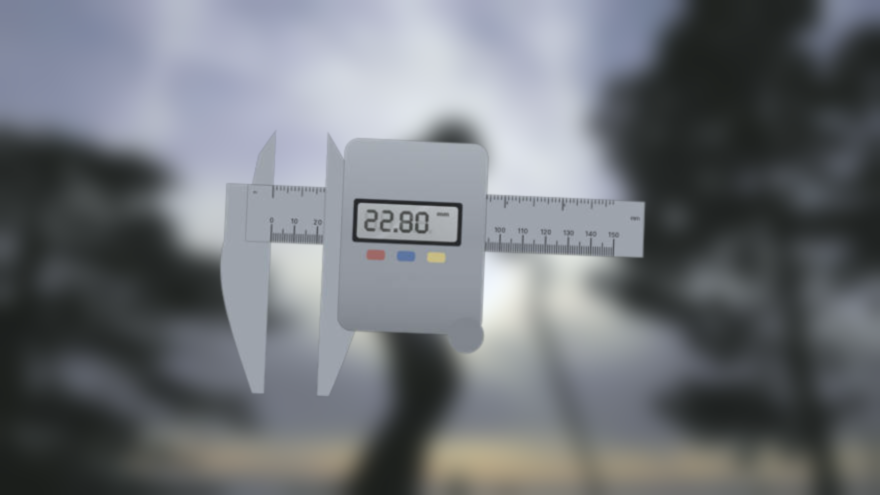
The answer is 22.80 mm
